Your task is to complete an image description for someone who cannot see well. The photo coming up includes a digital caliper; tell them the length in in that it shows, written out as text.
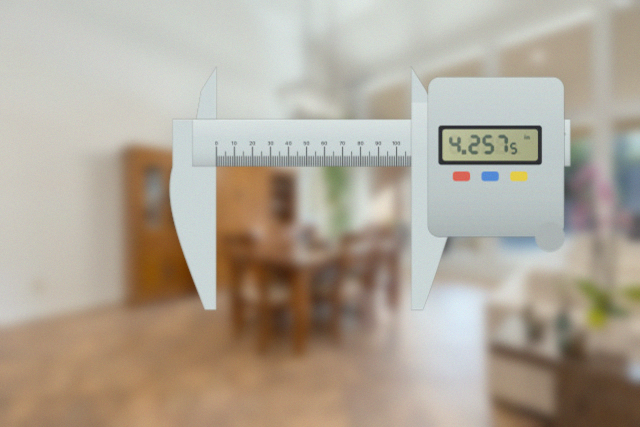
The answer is 4.2575 in
